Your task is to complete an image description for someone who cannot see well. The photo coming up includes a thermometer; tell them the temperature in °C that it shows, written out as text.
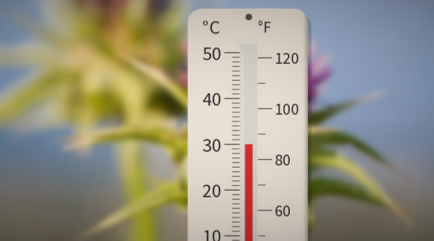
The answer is 30 °C
